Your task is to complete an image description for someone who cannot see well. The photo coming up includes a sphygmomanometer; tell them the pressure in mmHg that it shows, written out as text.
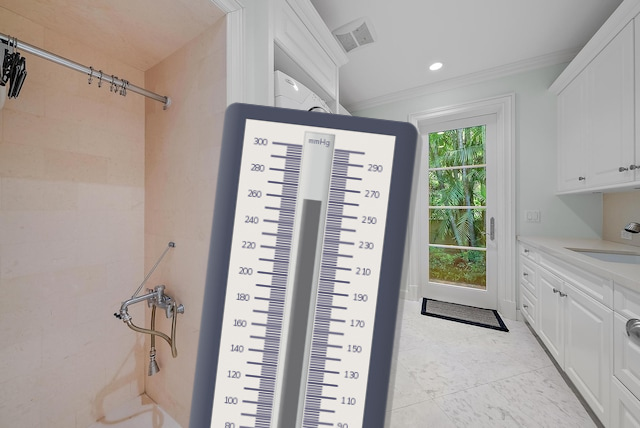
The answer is 260 mmHg
